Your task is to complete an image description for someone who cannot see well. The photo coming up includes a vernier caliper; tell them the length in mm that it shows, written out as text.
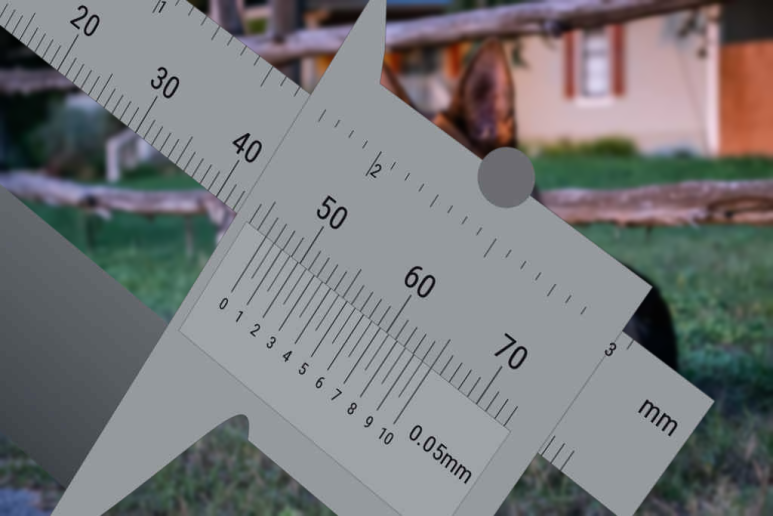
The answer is 46.0 mm
